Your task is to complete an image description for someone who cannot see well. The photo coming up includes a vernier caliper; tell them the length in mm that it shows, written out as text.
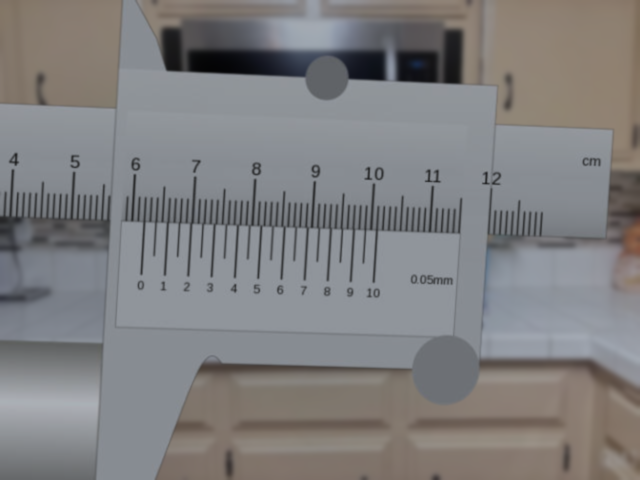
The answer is 62.0 mm
